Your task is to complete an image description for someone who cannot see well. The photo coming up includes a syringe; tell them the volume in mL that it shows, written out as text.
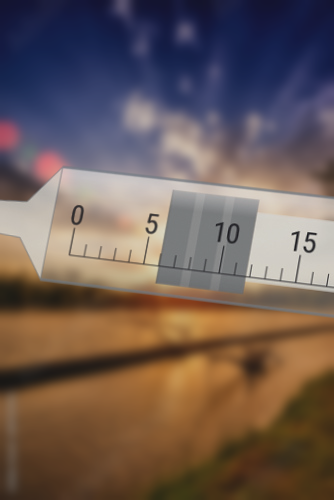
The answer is 6 mL
